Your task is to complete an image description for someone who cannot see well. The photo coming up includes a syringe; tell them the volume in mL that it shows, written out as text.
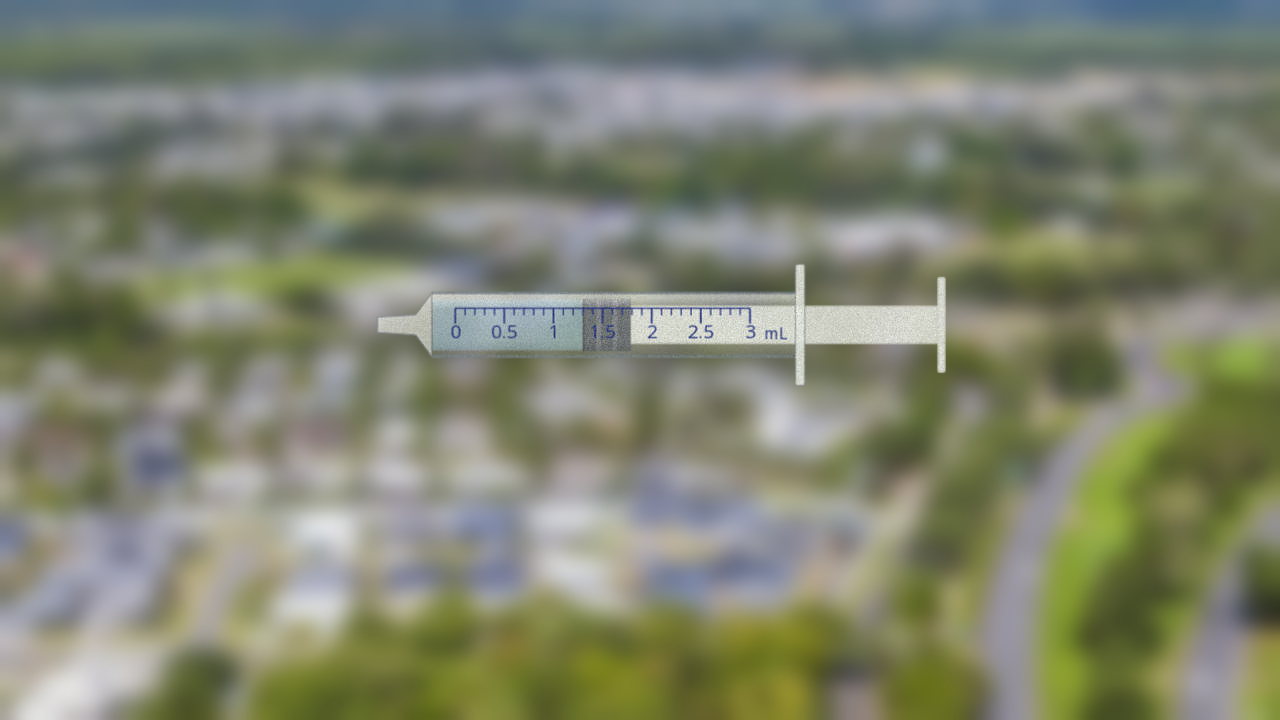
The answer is 1.3 mL
